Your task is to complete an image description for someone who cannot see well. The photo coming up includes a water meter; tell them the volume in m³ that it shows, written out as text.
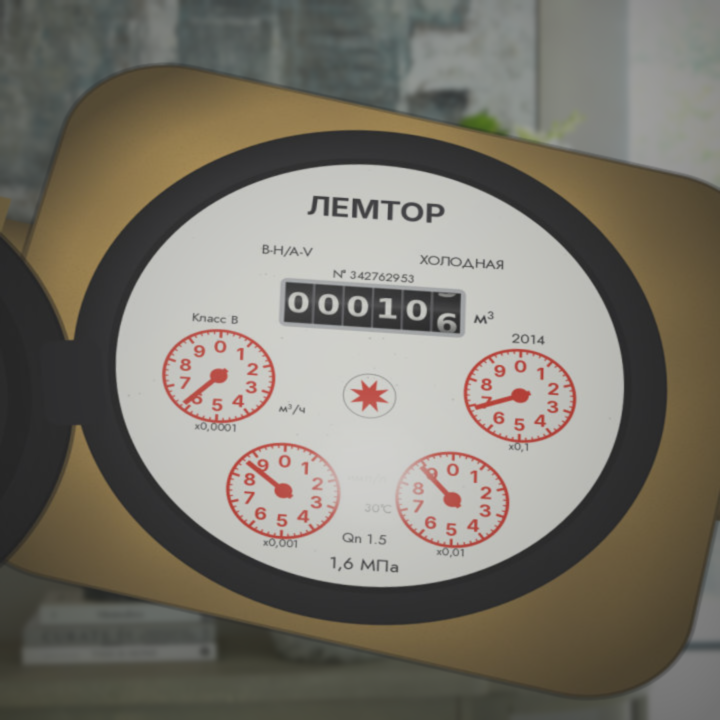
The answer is 105.6886 m³
